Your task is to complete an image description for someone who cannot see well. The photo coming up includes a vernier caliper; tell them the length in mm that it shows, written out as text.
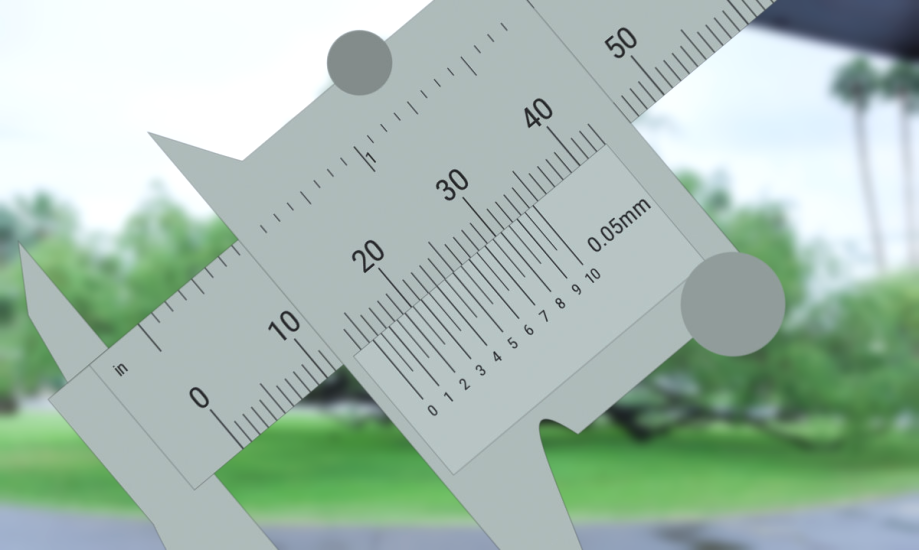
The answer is 15.4 mm
